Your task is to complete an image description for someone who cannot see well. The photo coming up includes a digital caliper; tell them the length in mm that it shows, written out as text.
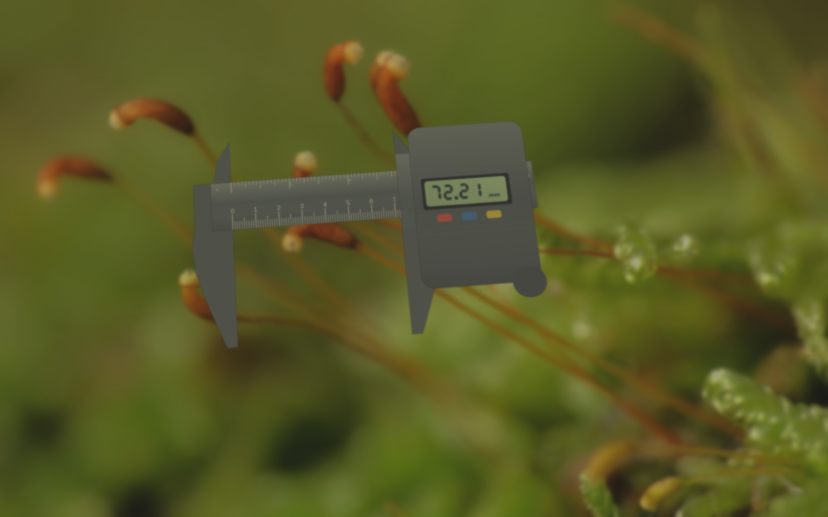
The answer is 72.21 mm
